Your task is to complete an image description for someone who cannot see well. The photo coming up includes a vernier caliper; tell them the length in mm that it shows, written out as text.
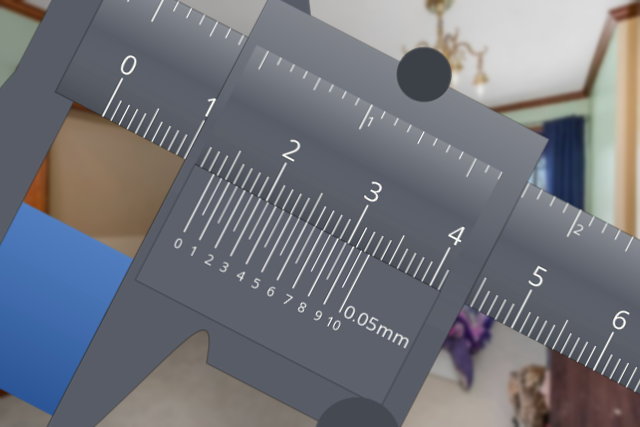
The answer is 13.6 mm
